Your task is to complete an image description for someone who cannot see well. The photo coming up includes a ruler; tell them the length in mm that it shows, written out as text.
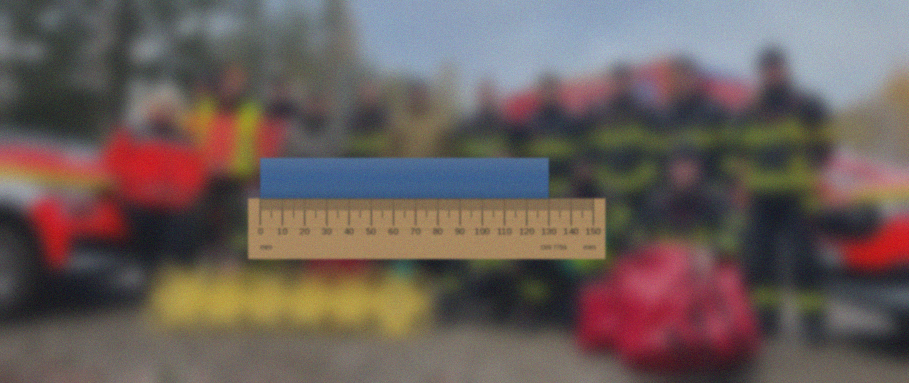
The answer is 130 mm
